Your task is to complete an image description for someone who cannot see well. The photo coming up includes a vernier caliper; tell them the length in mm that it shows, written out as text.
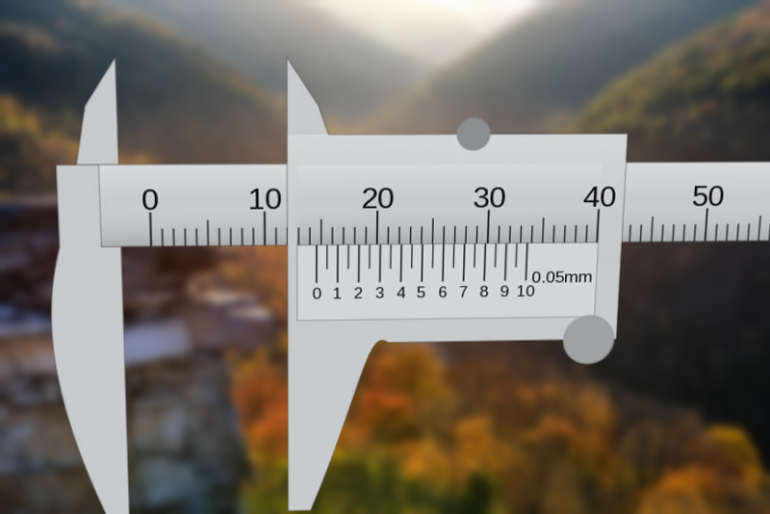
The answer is 14.6 mm
